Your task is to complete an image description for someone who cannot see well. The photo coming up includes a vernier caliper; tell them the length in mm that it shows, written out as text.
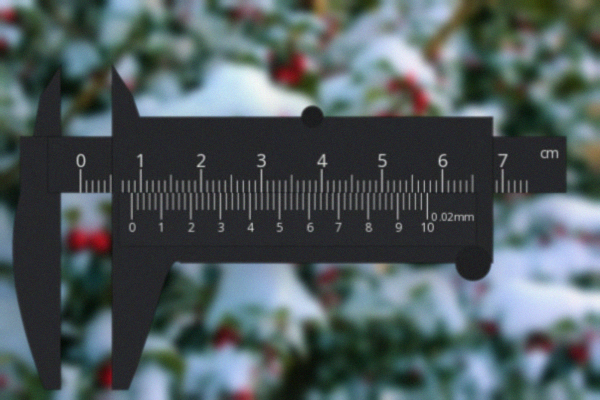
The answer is 8.5 mm
